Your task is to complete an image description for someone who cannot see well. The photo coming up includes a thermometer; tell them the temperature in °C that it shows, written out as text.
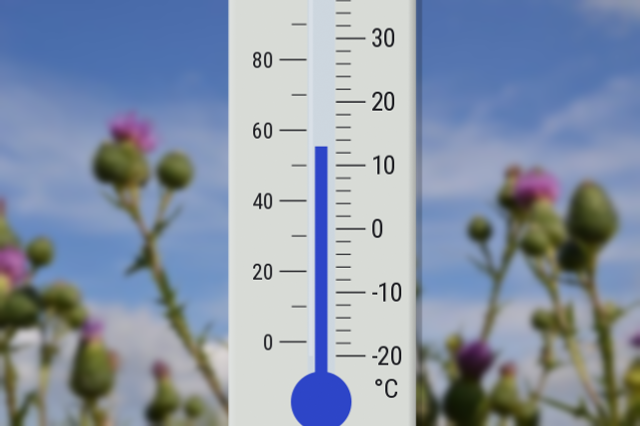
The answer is 13 °C
